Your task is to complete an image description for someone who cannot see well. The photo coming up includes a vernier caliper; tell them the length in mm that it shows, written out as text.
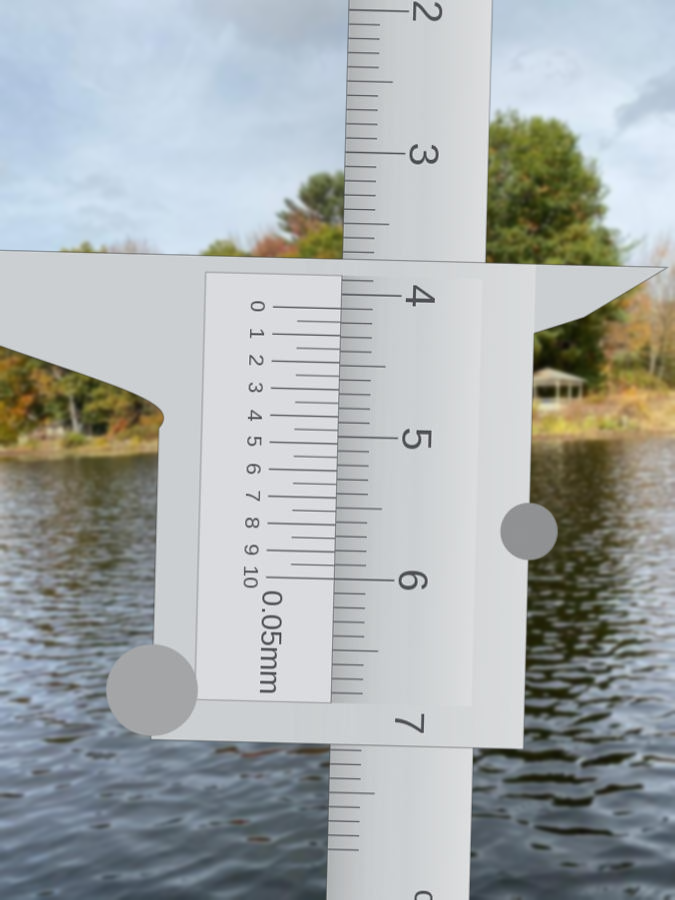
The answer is 41.0 mm
